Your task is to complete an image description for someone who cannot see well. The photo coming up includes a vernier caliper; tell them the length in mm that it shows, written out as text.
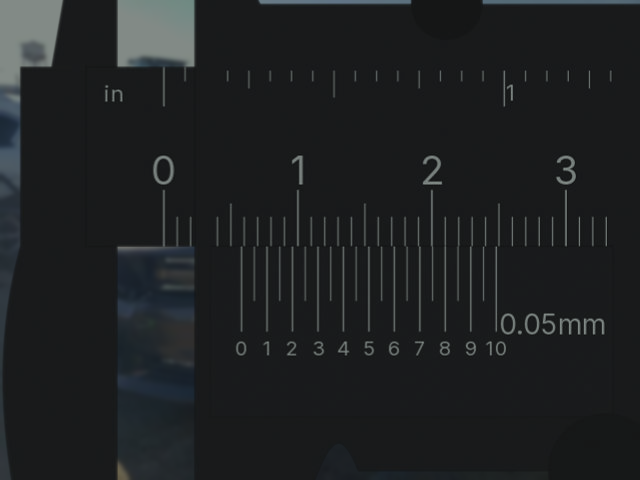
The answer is 5.8 mm
